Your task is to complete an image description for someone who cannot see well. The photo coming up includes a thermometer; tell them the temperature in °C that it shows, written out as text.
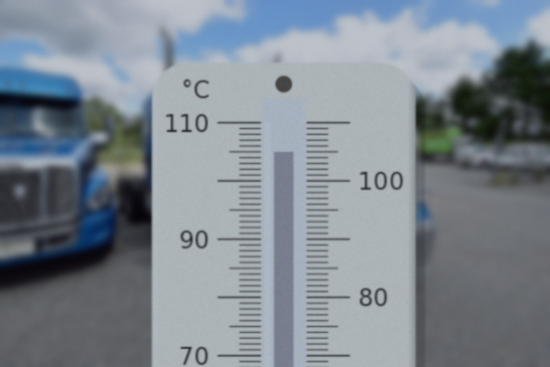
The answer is 105 °C
